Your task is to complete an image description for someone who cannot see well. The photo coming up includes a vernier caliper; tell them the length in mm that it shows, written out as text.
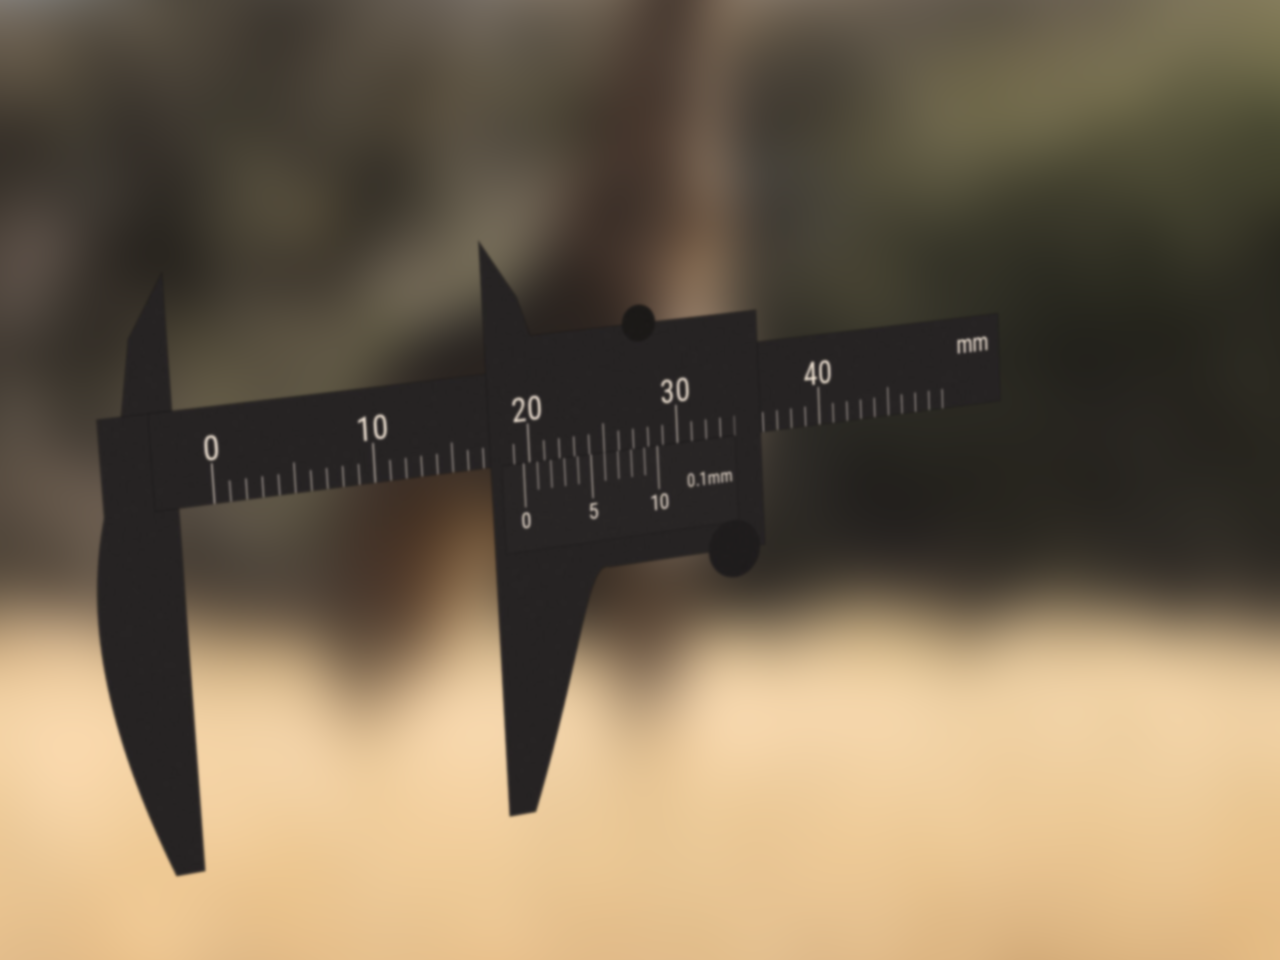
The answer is 19.6 mm
